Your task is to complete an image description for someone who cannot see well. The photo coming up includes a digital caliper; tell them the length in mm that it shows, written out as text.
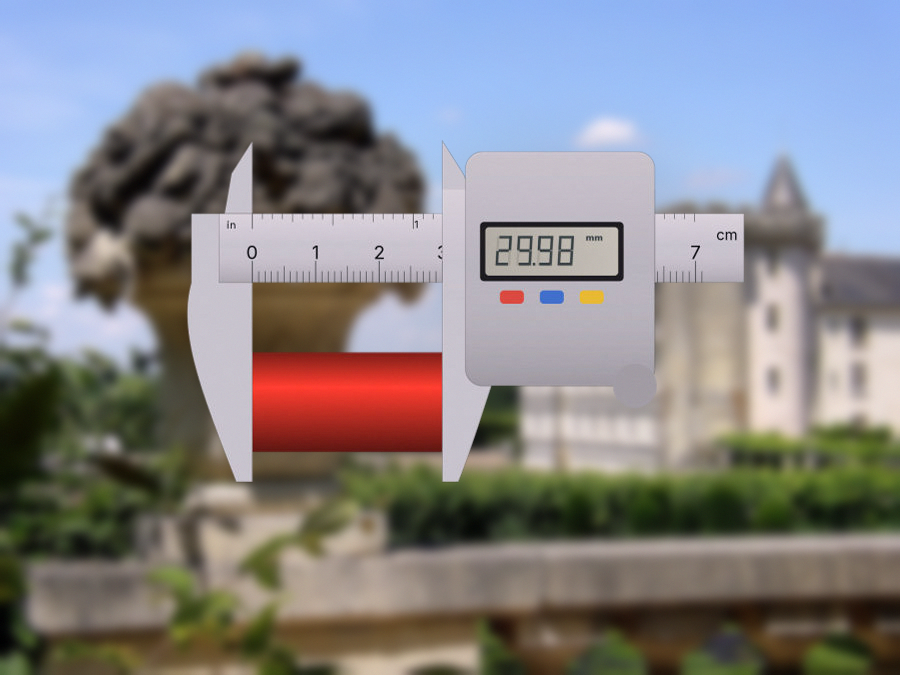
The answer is 29.98 mm
